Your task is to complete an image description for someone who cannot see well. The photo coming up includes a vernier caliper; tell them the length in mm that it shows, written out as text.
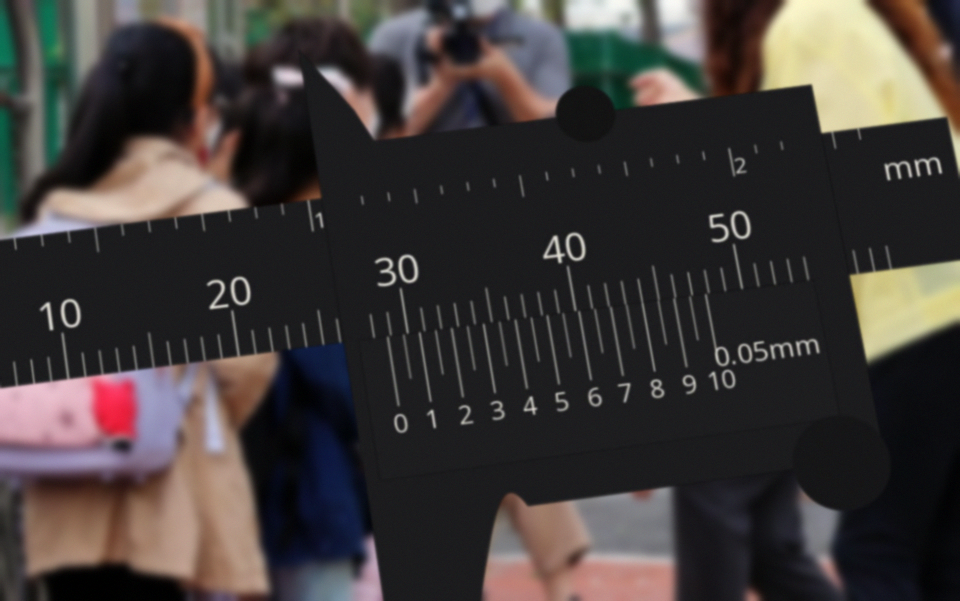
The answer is 28.8 mm
